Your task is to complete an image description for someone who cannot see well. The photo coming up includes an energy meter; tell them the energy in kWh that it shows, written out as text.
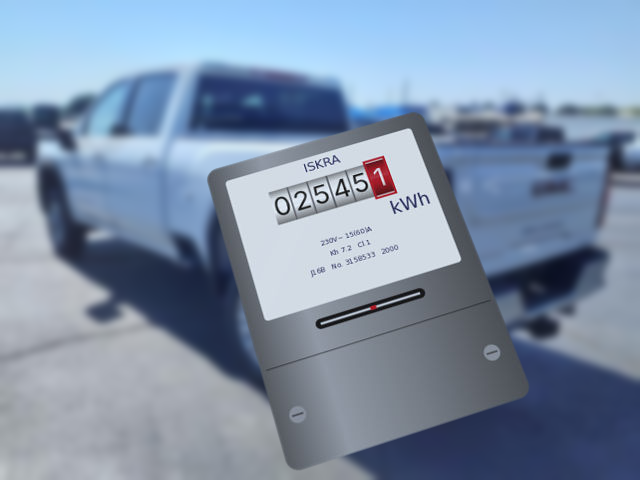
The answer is 2545.1 kWh
